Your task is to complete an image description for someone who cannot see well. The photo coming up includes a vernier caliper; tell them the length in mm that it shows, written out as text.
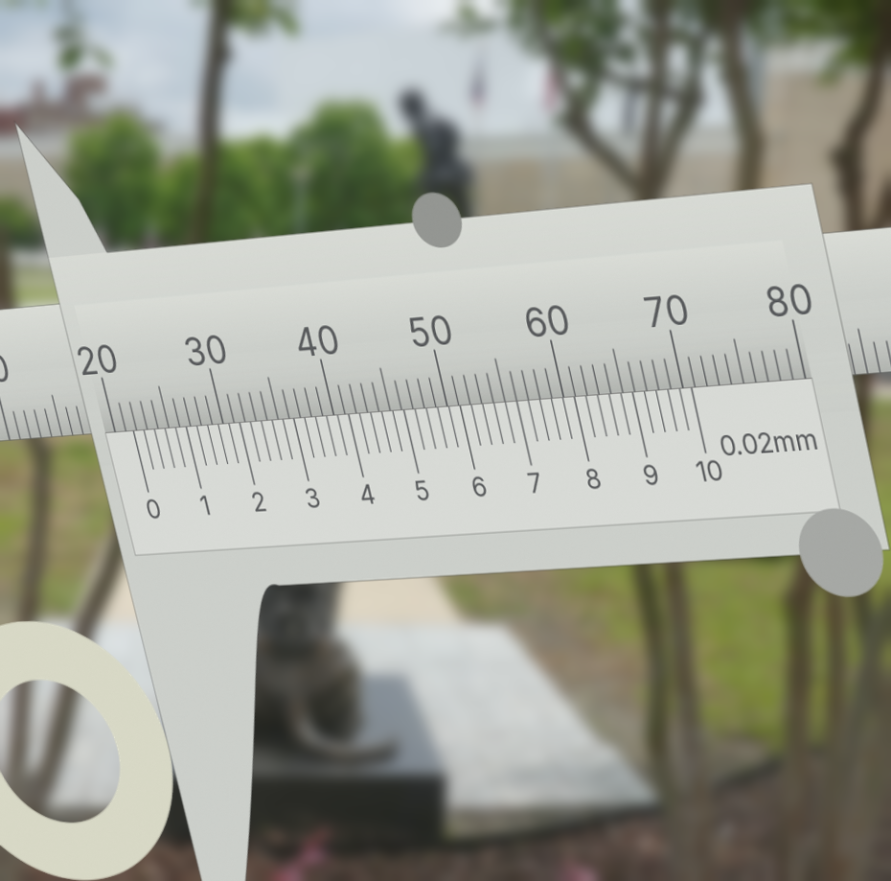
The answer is 21.7 mm
